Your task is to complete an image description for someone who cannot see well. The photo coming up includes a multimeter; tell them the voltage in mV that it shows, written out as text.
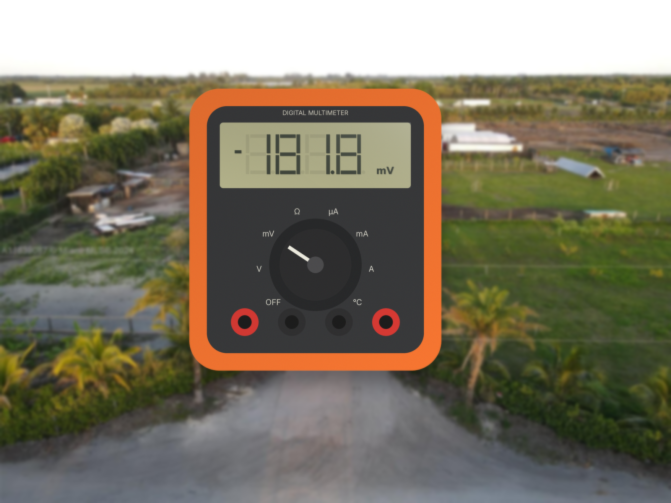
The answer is -181.8 mV
